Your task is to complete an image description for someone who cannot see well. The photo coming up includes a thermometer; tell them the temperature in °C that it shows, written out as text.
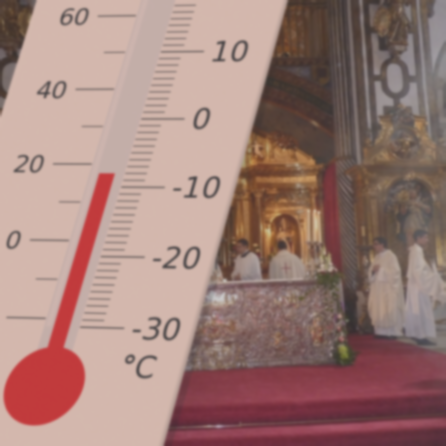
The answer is -8 °C
